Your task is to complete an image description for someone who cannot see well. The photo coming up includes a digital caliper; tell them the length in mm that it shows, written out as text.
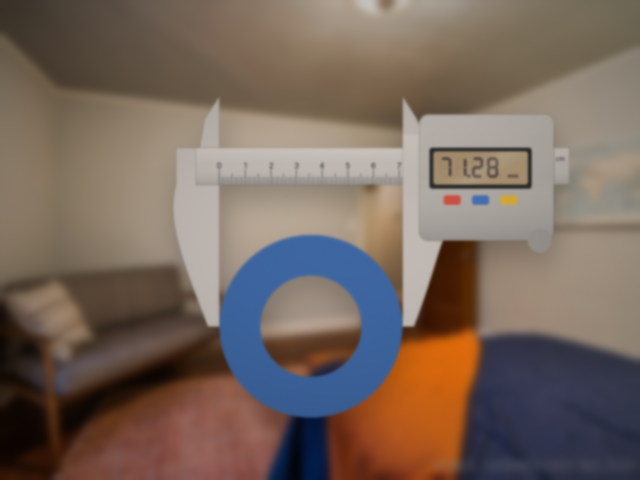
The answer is 71.28 mm
